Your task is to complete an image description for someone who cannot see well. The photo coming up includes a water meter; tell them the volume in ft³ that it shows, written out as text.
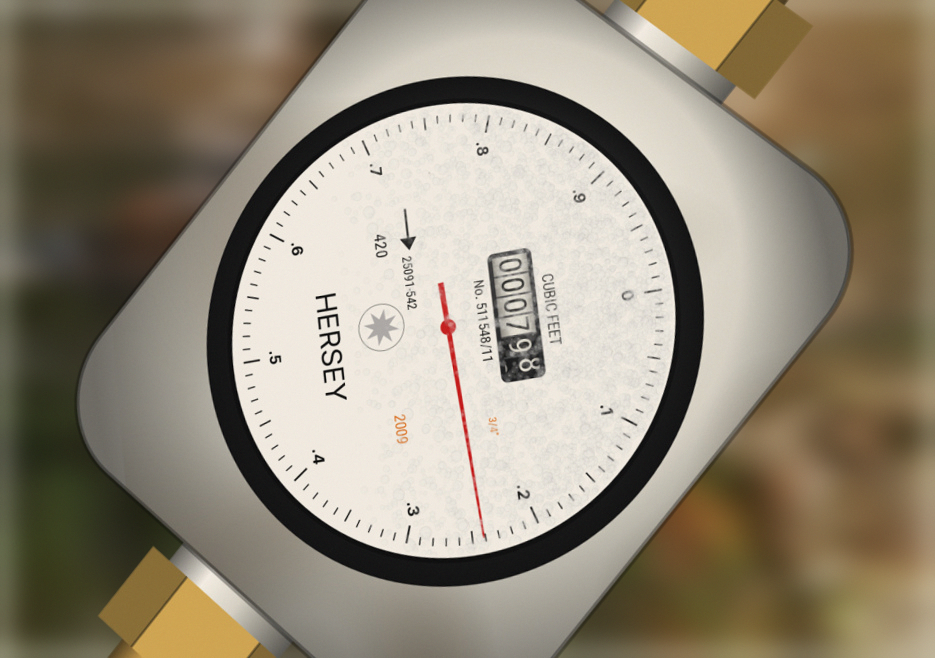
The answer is 798.24 ft³
